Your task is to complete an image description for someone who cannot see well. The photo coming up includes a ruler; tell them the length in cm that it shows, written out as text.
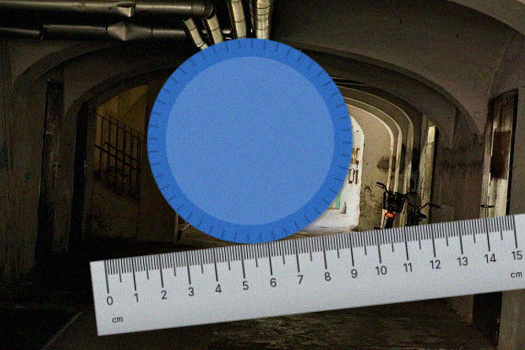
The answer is 7.5 cm
